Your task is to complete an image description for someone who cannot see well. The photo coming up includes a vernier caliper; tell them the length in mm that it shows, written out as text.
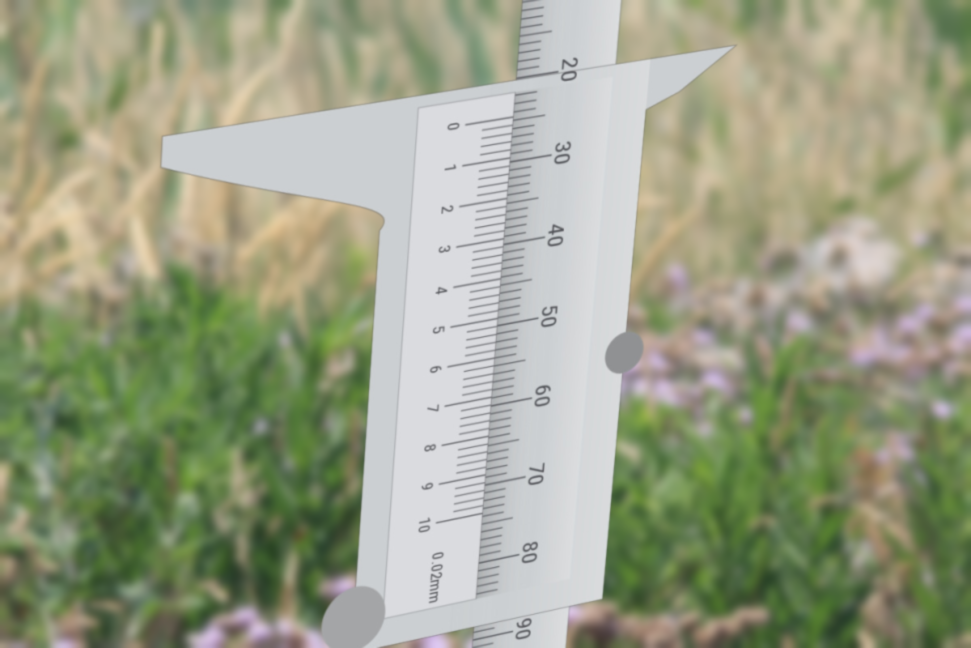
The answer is 24.6 mm
